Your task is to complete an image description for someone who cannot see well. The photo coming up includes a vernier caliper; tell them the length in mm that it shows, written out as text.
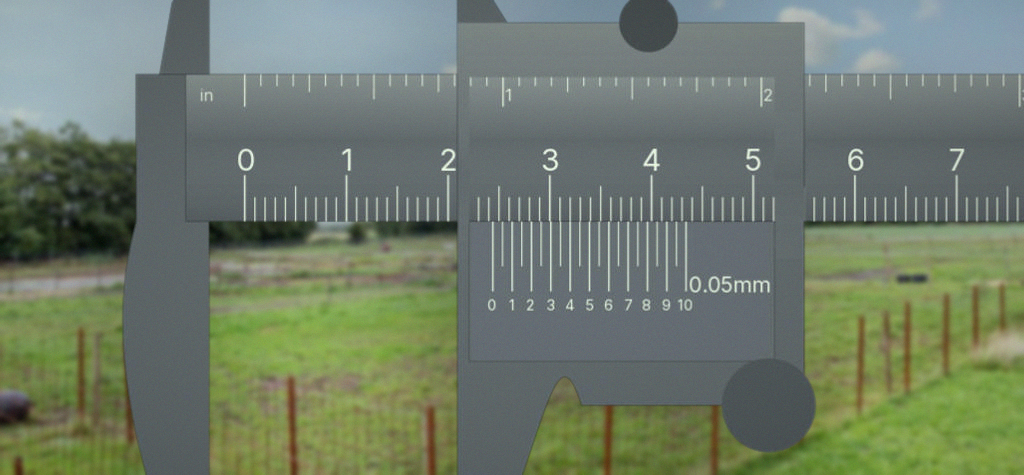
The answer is 24.4 mm
